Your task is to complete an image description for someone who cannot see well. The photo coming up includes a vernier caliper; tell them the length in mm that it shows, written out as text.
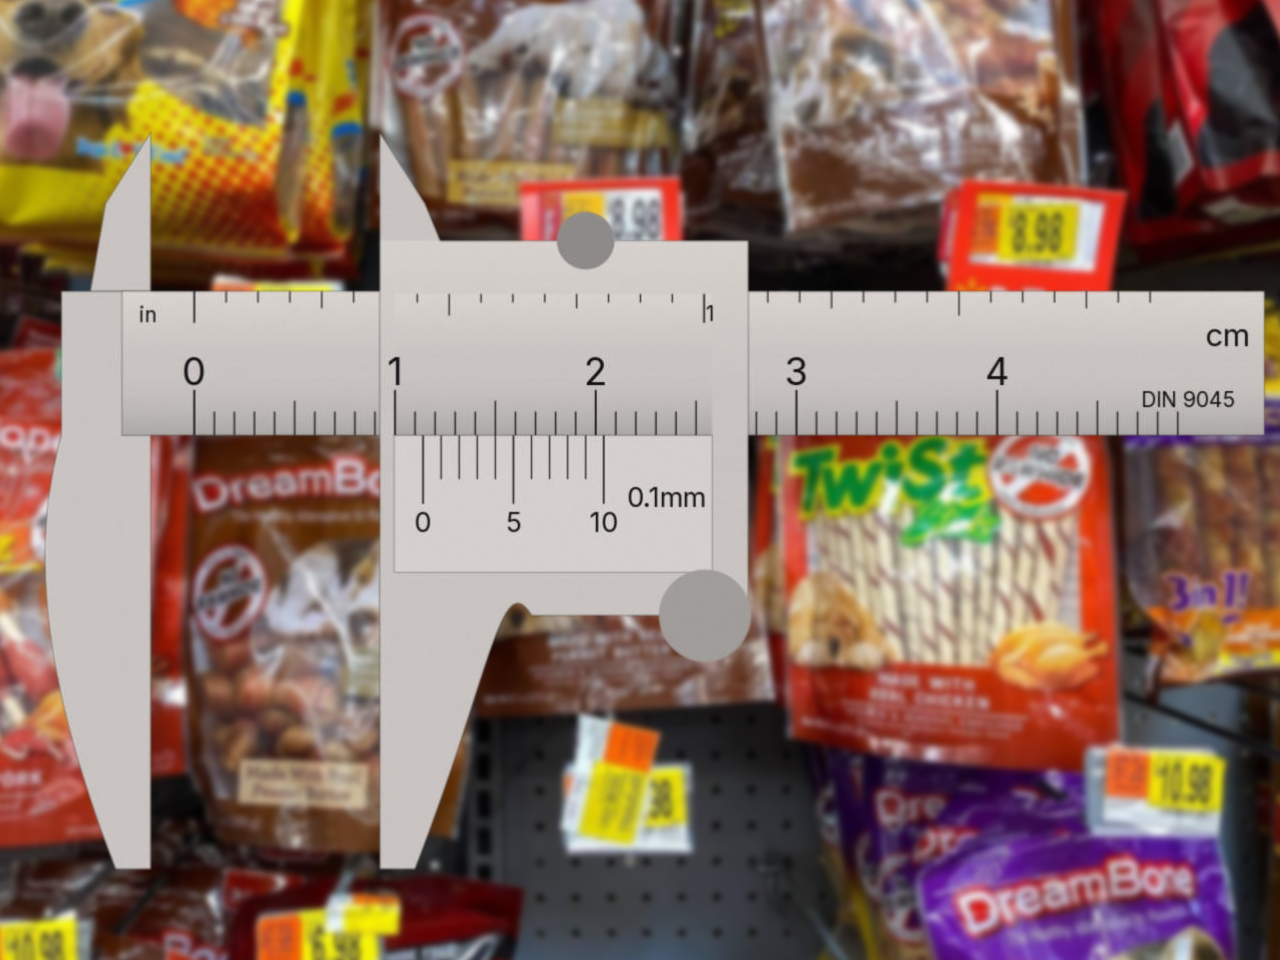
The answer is 11.4 mm
